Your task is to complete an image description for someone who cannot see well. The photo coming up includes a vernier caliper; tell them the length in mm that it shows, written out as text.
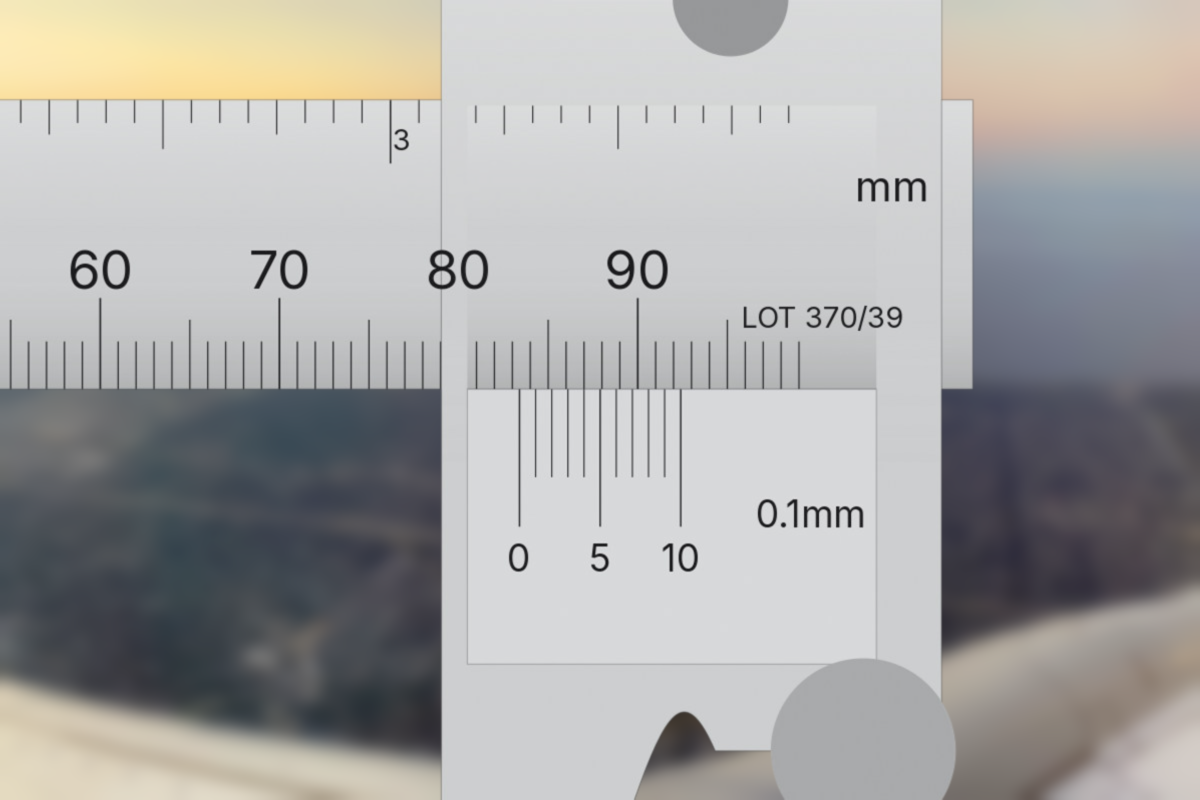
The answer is 83.4 mm
